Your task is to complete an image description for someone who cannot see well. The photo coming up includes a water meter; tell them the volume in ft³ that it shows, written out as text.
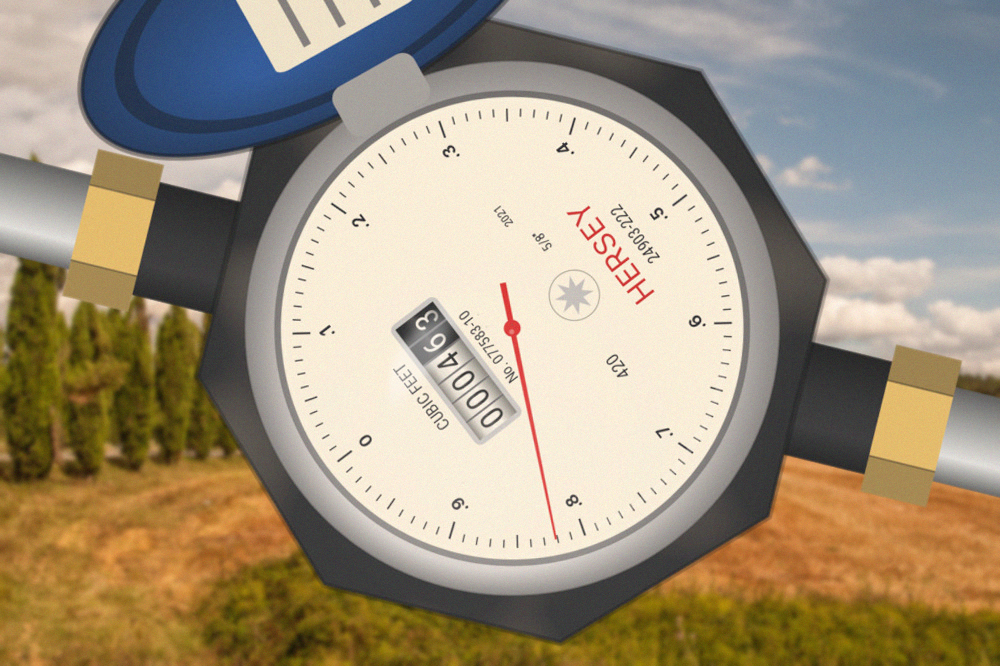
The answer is 462.82 ft³
